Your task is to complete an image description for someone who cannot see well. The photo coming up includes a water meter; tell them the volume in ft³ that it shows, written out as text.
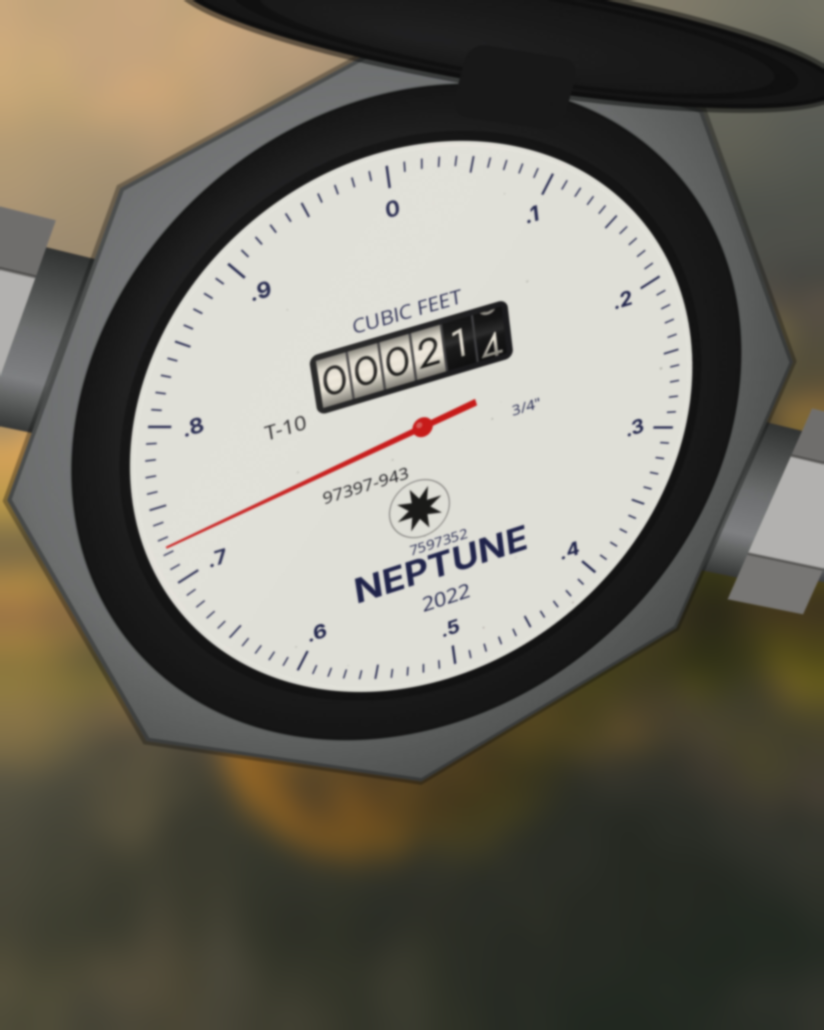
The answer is 213.72 ft³
